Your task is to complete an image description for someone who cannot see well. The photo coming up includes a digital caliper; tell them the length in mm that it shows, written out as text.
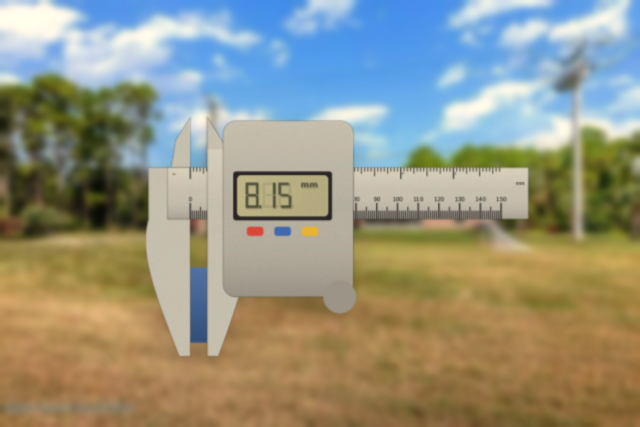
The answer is 8.15 mm
